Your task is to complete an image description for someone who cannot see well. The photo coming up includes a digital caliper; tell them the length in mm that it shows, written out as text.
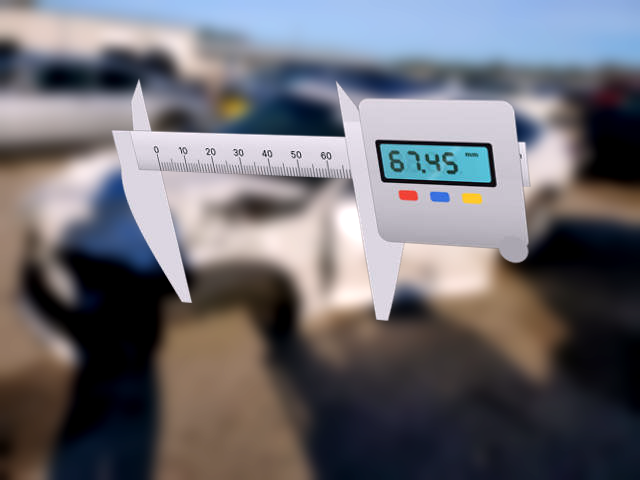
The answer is 67.45 mm
